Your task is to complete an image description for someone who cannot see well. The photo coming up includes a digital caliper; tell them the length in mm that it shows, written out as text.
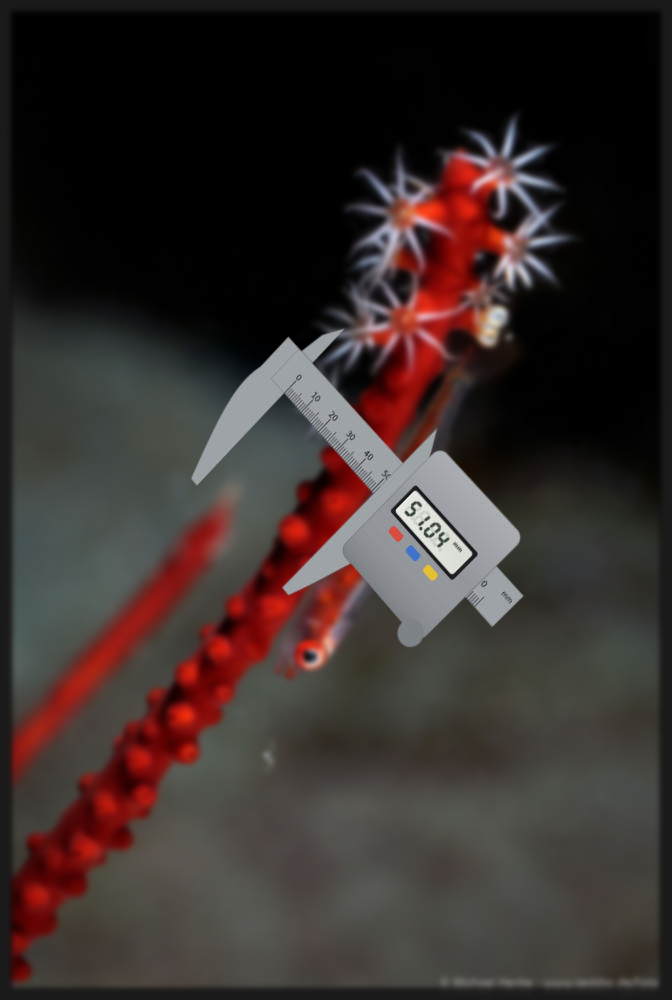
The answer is 51.04 mm
